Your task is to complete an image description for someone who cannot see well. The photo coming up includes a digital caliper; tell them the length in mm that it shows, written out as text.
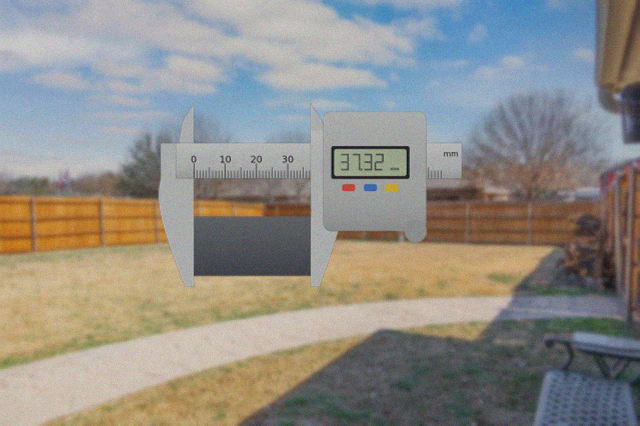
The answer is 37.32 mm
